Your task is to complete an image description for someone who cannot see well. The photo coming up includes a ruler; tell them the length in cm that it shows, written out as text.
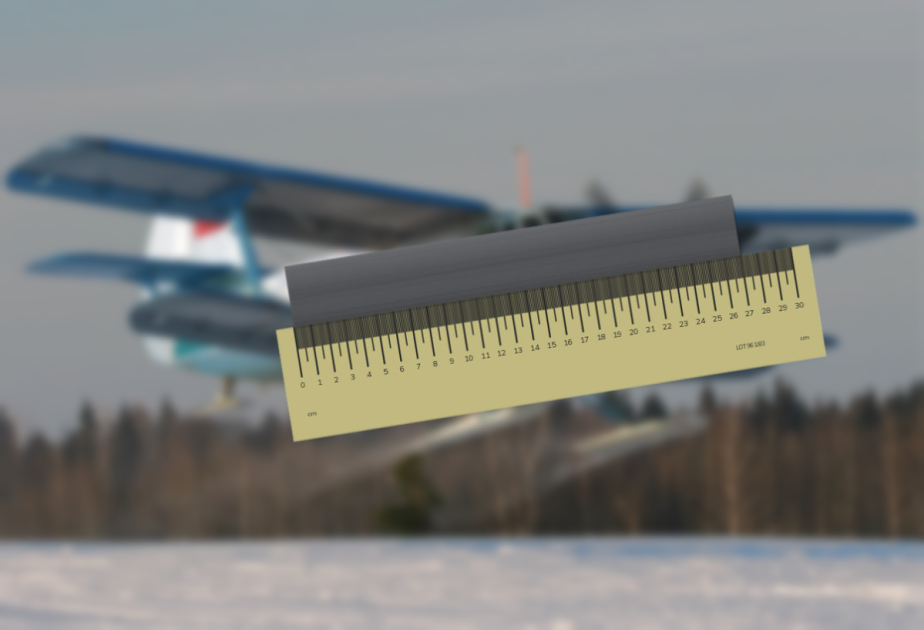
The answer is 27 cm
